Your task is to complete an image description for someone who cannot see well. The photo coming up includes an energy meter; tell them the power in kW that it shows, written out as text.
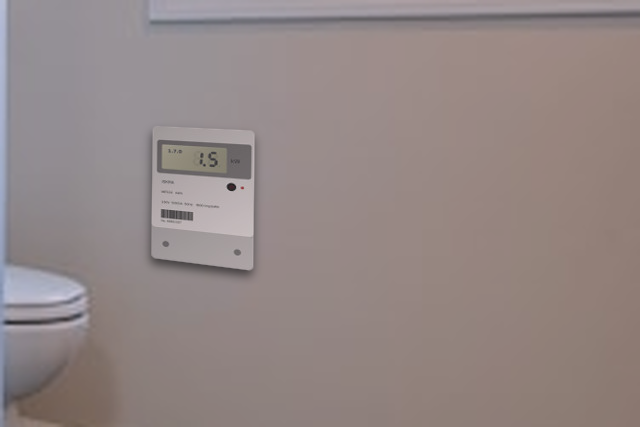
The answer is 1.5 kW
